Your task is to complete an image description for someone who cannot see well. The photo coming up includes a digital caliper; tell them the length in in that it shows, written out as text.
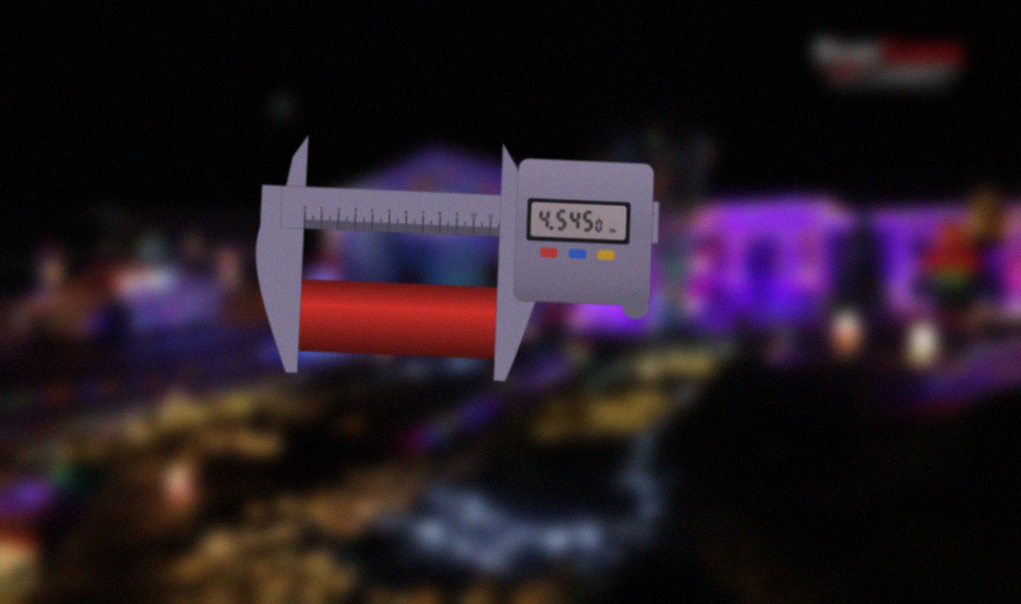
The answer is 4.5450 in
